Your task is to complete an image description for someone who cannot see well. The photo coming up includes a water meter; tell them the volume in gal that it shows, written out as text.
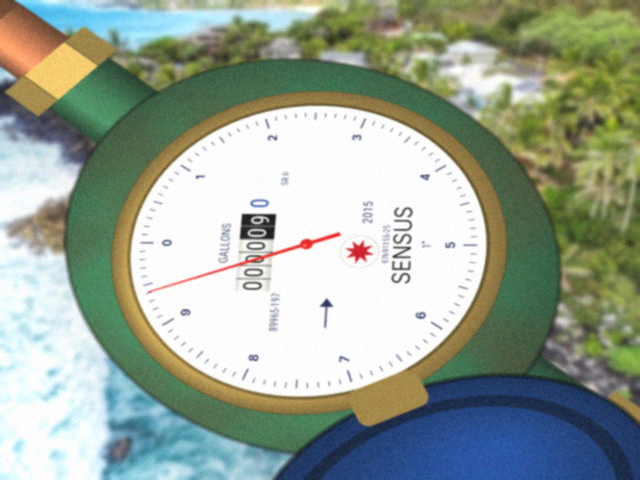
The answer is 89.4 gal
